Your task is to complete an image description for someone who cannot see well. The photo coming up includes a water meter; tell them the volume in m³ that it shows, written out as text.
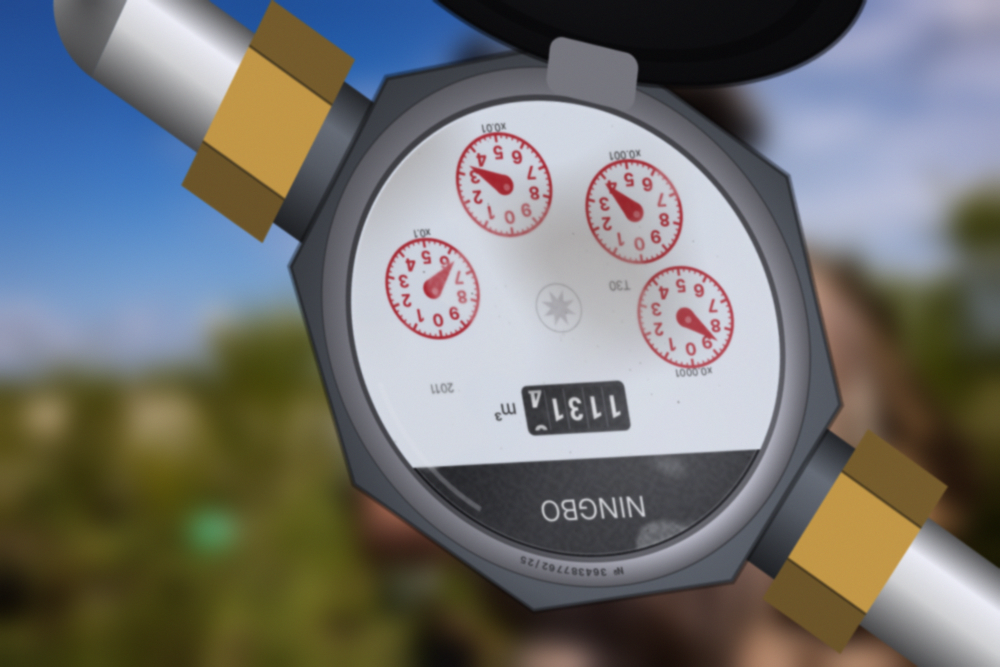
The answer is 11313.6338 m³
